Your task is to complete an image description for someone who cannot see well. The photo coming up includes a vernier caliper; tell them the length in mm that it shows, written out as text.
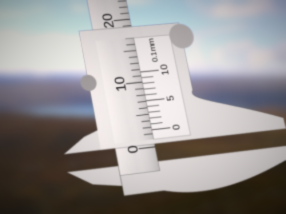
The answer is 2.6 mm
